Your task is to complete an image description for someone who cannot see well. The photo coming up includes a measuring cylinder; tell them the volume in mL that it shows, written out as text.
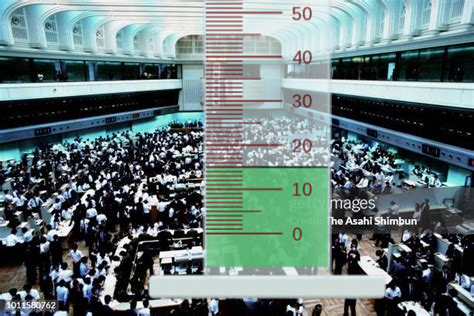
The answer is 15 mL
